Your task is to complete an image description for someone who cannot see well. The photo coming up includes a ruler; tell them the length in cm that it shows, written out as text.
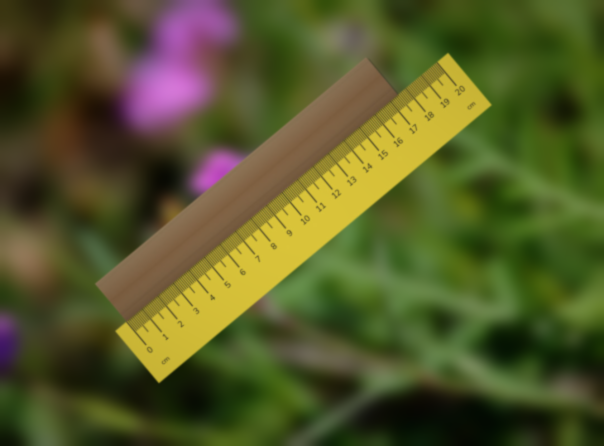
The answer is 17.5 cm
